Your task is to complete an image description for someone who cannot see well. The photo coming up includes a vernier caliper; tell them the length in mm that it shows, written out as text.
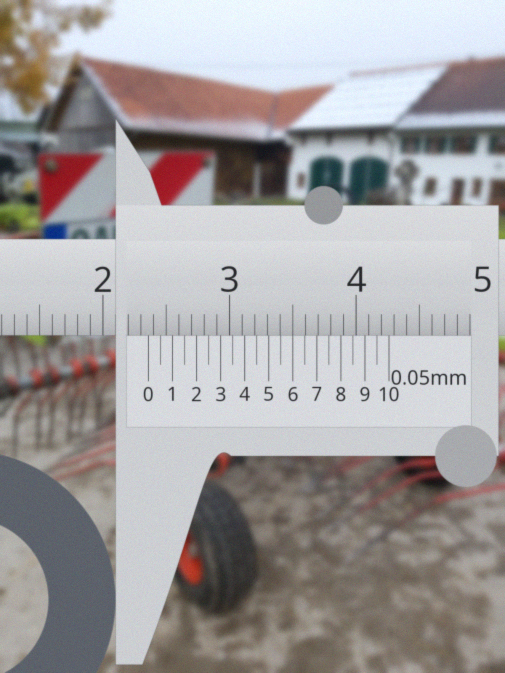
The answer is 23.6 mm
